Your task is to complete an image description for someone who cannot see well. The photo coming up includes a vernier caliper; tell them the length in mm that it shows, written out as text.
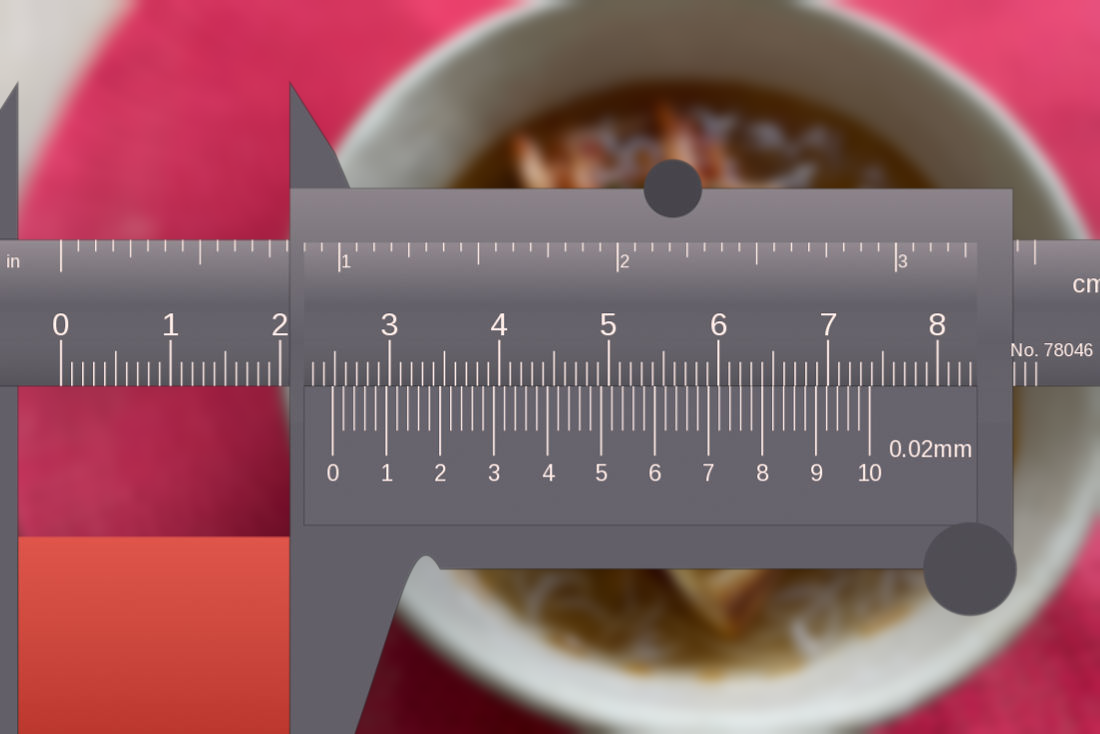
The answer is 24.8 mm
